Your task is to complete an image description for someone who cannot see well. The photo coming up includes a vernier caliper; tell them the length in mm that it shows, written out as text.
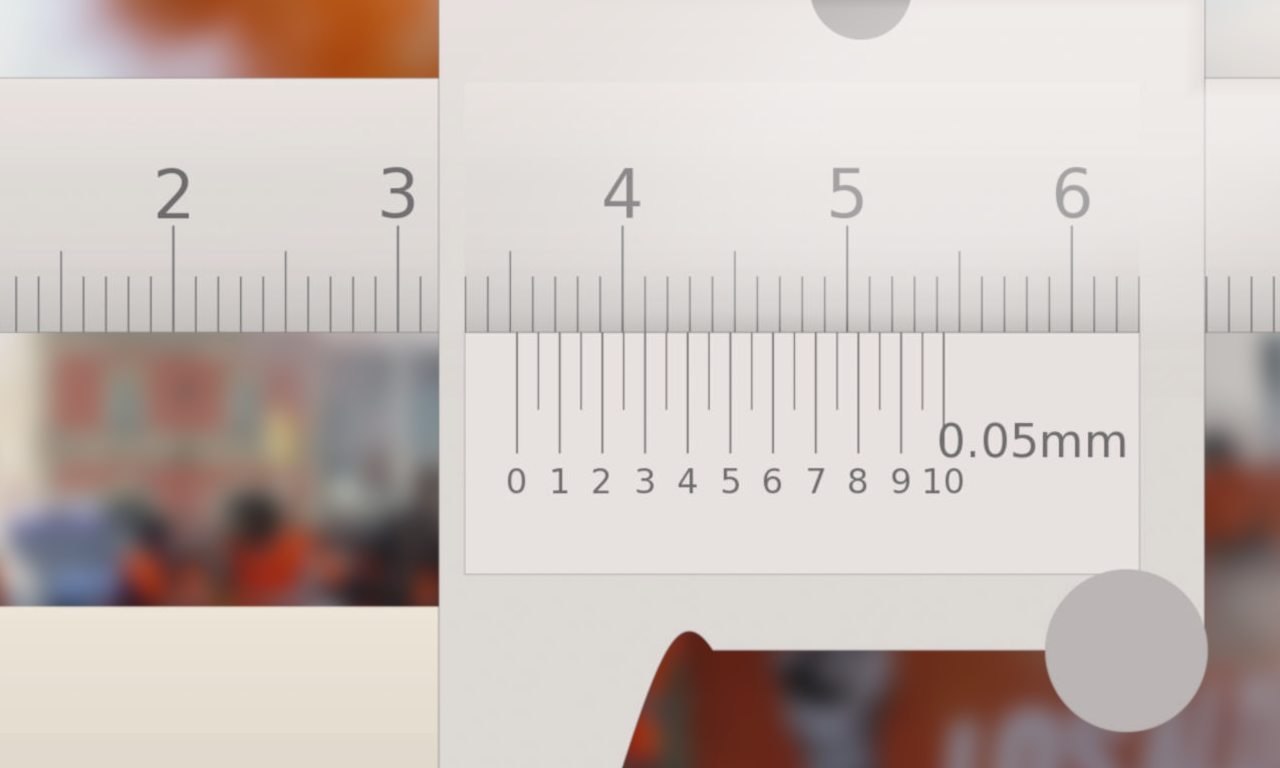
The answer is 35.3 mm
